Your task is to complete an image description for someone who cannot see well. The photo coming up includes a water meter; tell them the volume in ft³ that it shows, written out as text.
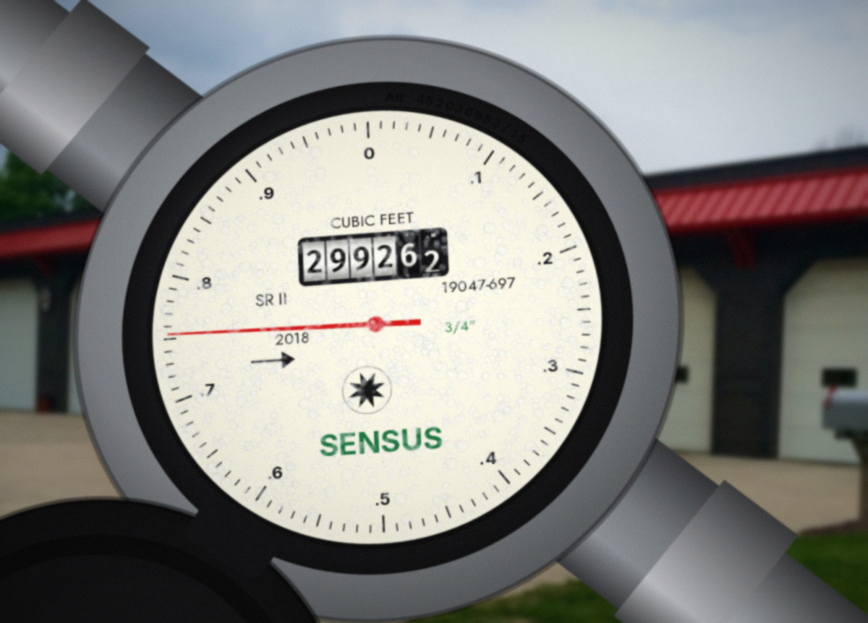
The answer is 299261.75 ft³
